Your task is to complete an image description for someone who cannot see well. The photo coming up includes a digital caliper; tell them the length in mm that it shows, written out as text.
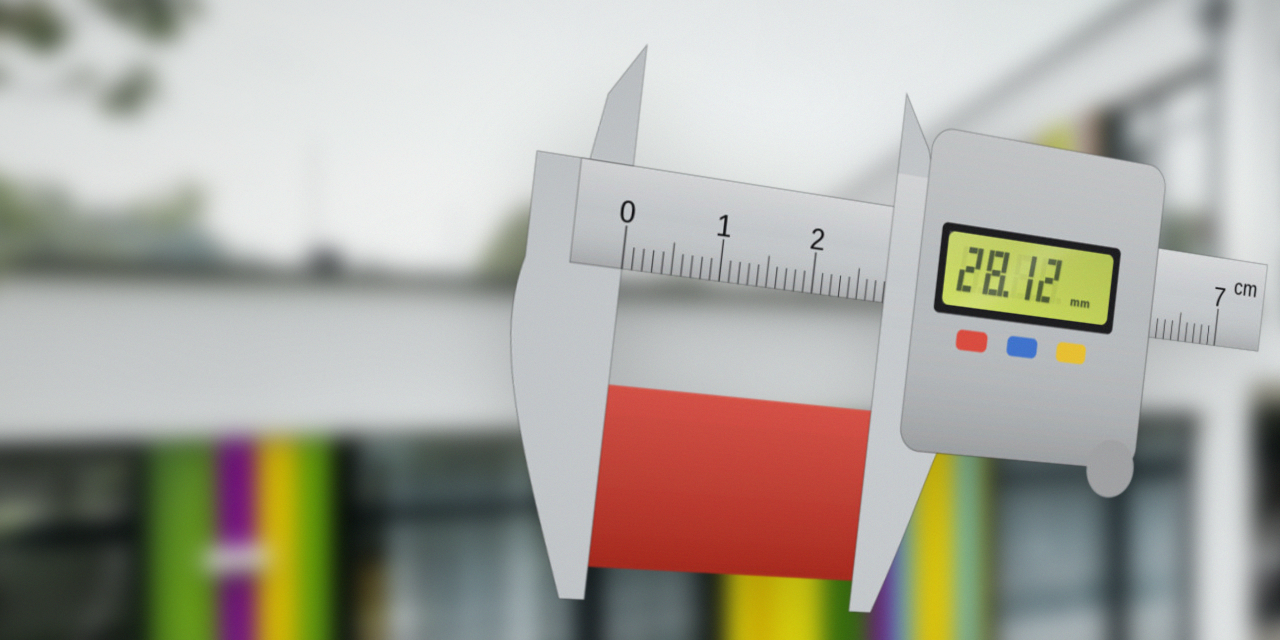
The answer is 28.12 mm
